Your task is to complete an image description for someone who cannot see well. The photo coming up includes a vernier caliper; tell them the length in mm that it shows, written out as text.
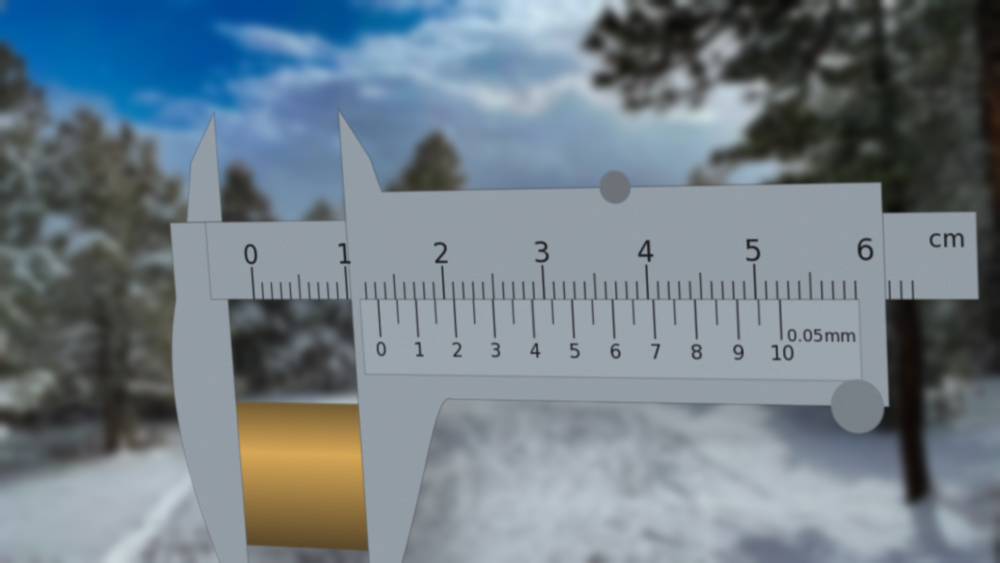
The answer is 13.2 mm
